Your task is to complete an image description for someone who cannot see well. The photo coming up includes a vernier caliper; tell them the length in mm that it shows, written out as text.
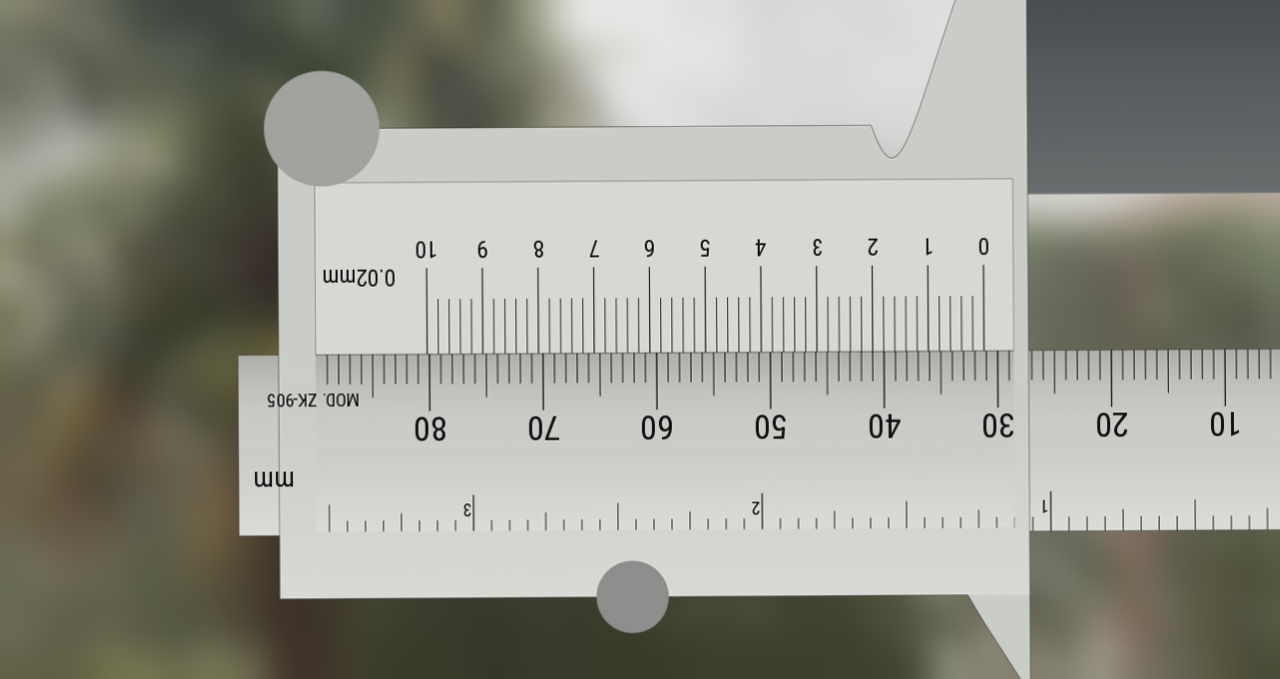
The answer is 31.2 mm
